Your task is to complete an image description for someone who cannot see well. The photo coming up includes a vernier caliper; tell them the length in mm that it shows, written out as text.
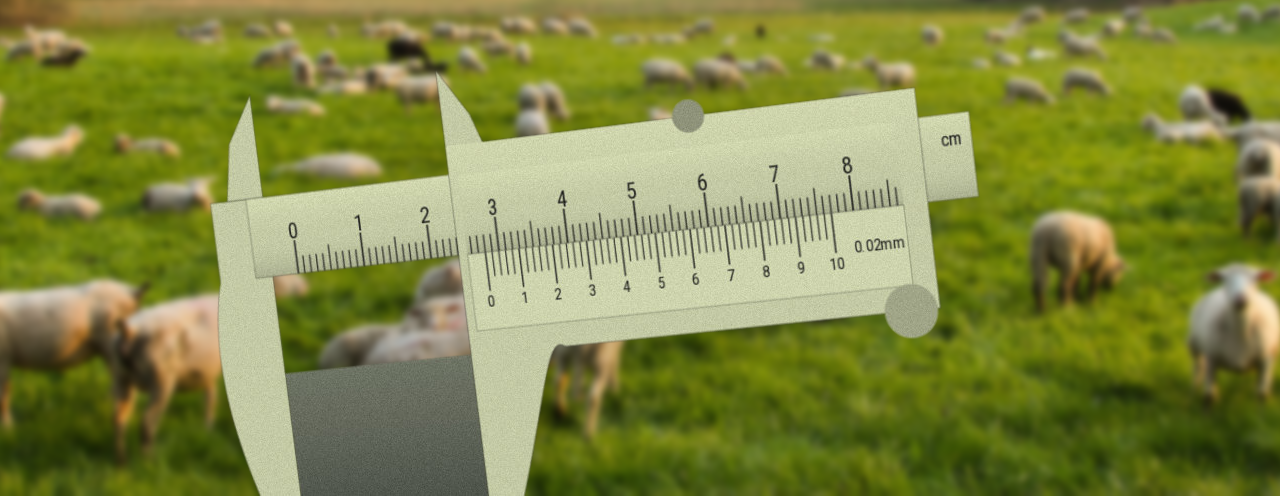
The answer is 28.0 mm
